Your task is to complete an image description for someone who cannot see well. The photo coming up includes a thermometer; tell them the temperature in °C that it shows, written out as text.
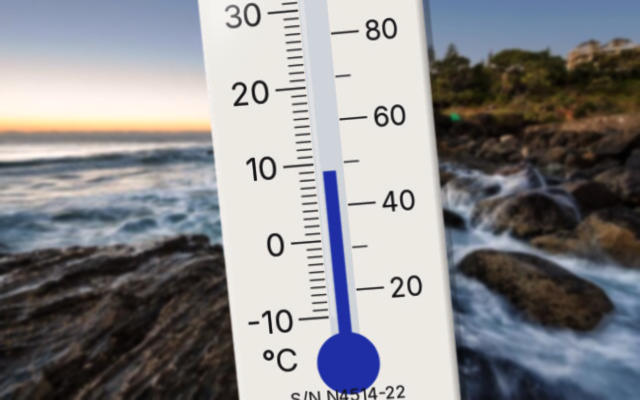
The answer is 9 °C
